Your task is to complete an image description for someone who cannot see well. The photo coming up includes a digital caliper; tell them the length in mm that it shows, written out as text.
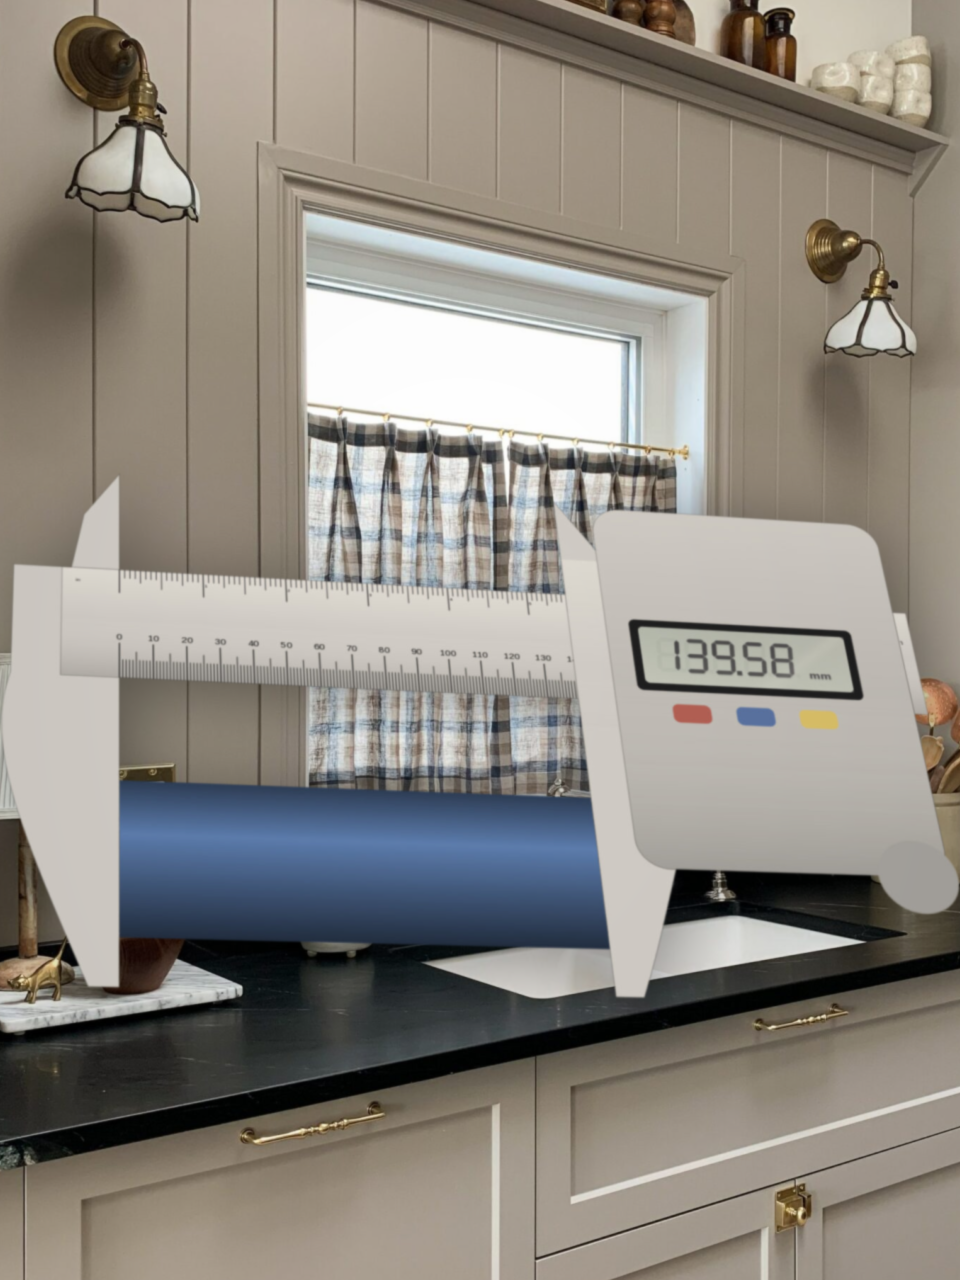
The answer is 139.58 mm
